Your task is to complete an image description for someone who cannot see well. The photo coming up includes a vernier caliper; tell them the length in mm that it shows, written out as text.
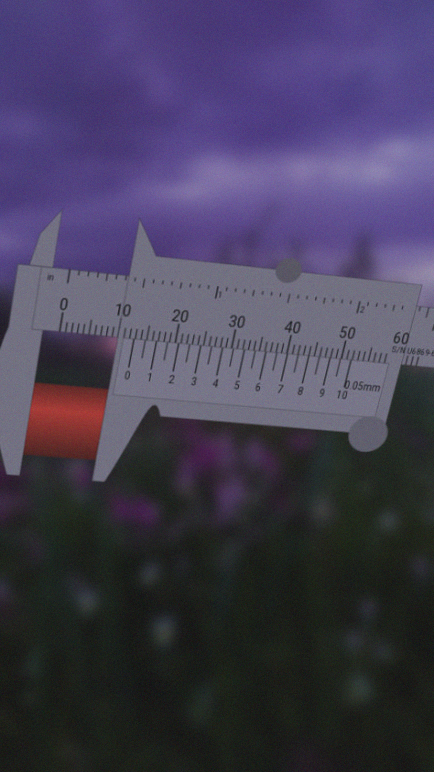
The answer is 12.8 mm
